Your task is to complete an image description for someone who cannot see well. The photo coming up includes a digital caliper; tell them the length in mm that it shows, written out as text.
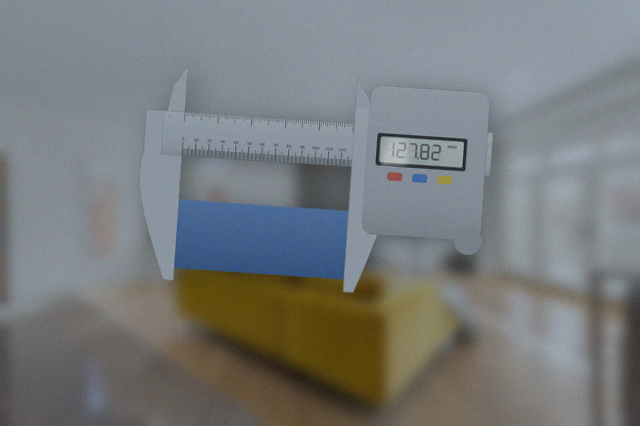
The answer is 127.82 mm
